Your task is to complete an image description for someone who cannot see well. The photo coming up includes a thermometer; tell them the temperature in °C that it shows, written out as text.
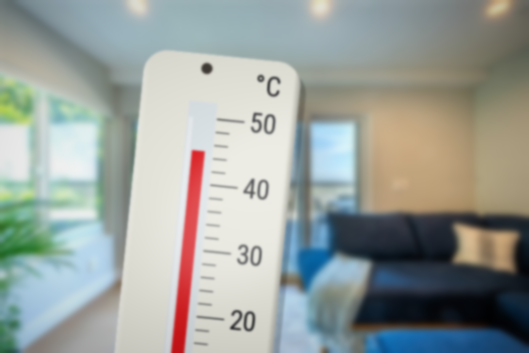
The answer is 45 °C
